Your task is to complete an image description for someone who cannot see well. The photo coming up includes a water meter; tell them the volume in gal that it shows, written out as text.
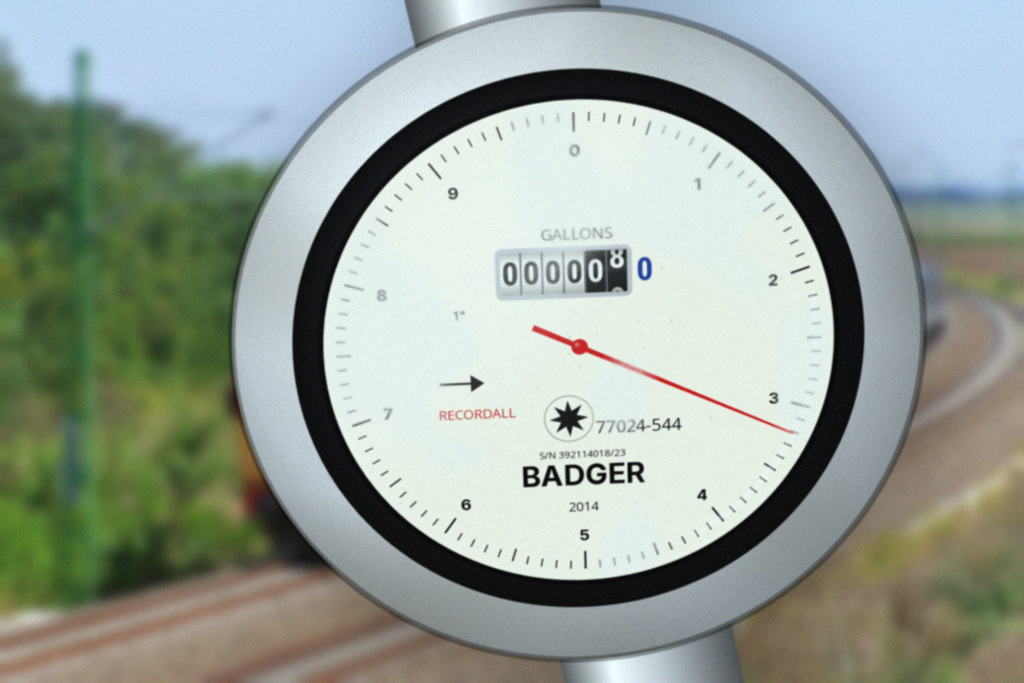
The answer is 83.2 gal
